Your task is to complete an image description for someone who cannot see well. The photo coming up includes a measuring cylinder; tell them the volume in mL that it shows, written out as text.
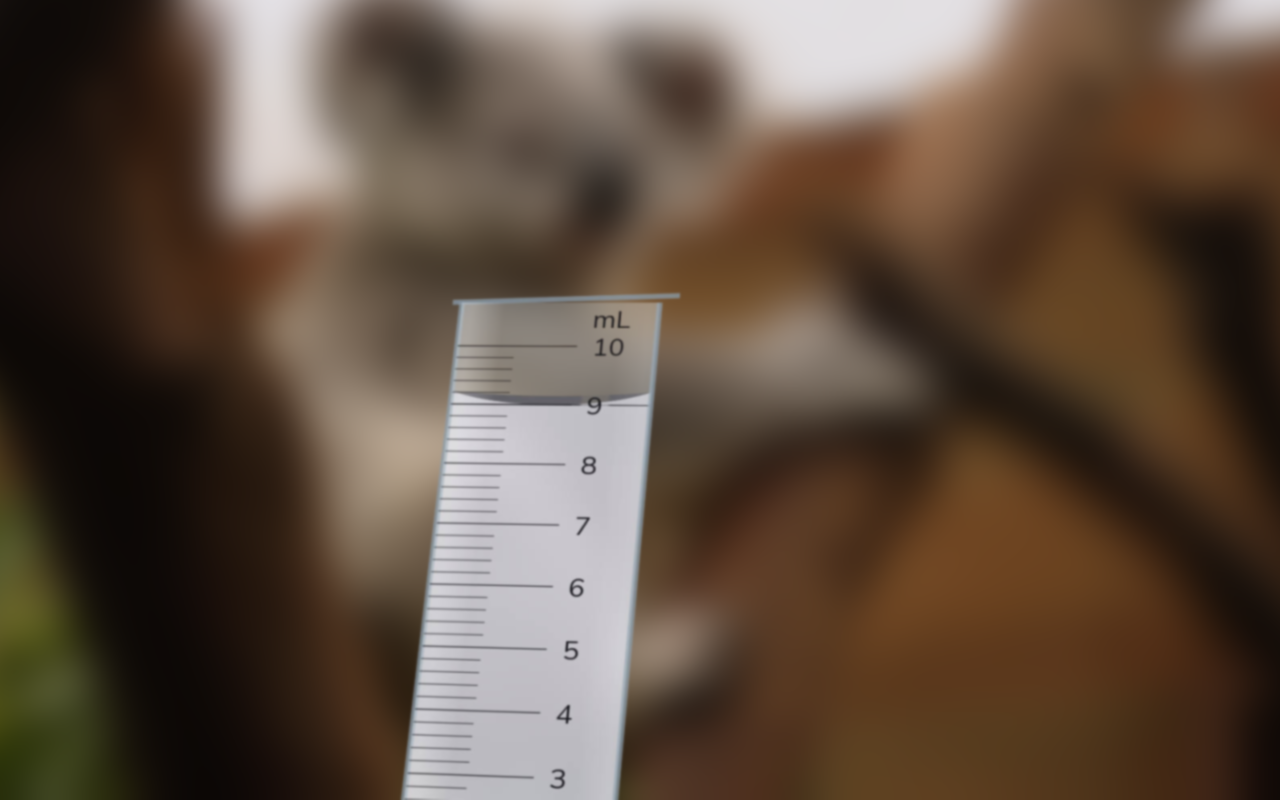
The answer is 9 mL
